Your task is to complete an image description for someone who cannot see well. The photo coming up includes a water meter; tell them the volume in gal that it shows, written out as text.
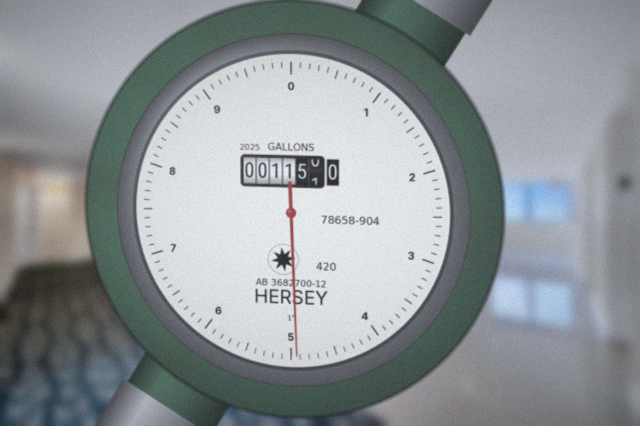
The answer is 11504.9 gal
